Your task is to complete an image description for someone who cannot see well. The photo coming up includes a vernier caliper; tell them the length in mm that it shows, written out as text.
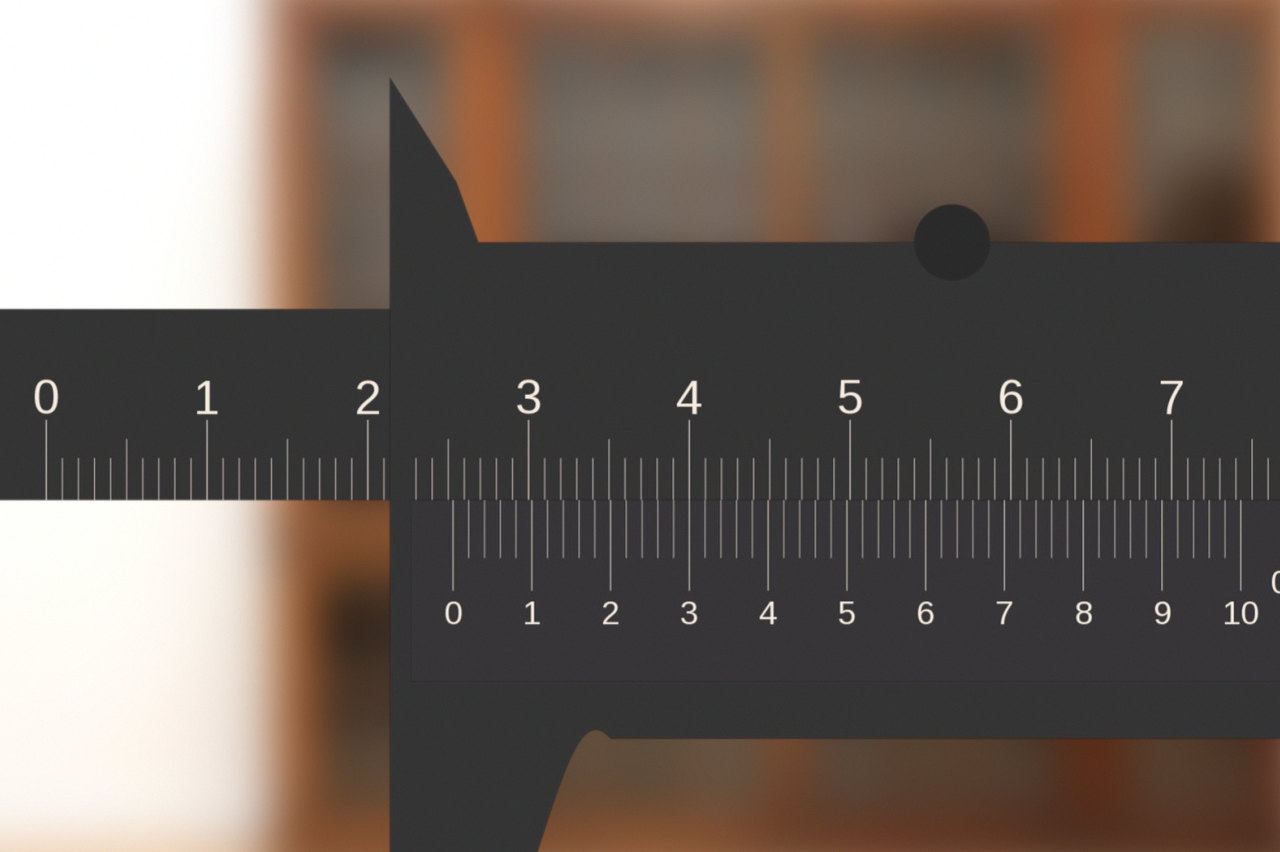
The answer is 25.3 mm
